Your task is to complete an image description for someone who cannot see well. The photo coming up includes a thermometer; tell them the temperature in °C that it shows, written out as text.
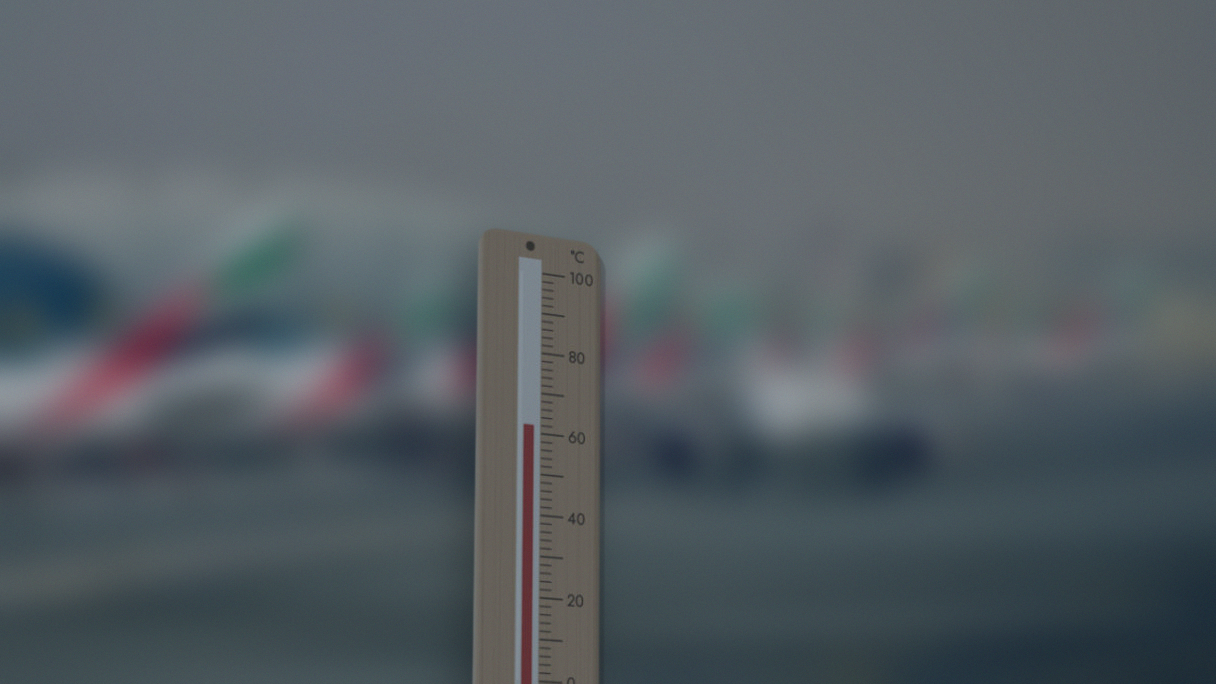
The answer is 62 °C
